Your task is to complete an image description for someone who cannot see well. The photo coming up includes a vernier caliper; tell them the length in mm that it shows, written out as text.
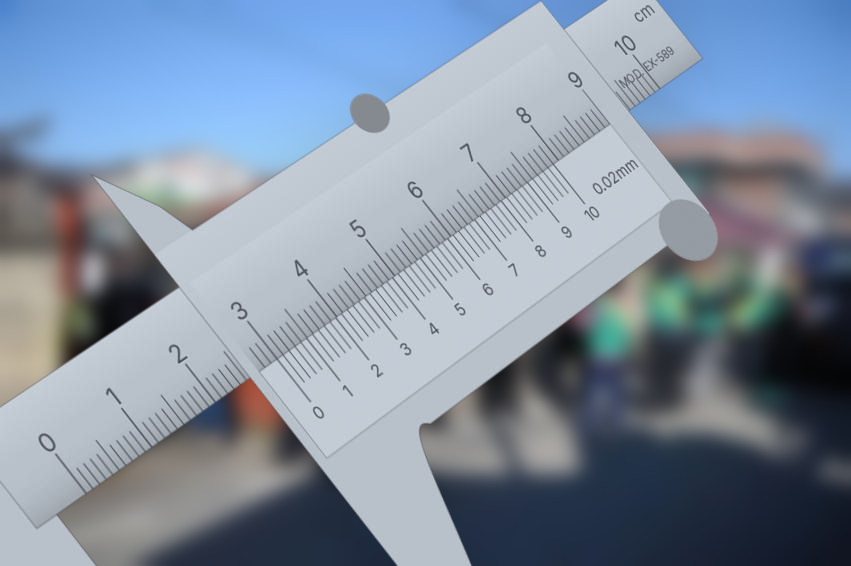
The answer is 30.0 mm
